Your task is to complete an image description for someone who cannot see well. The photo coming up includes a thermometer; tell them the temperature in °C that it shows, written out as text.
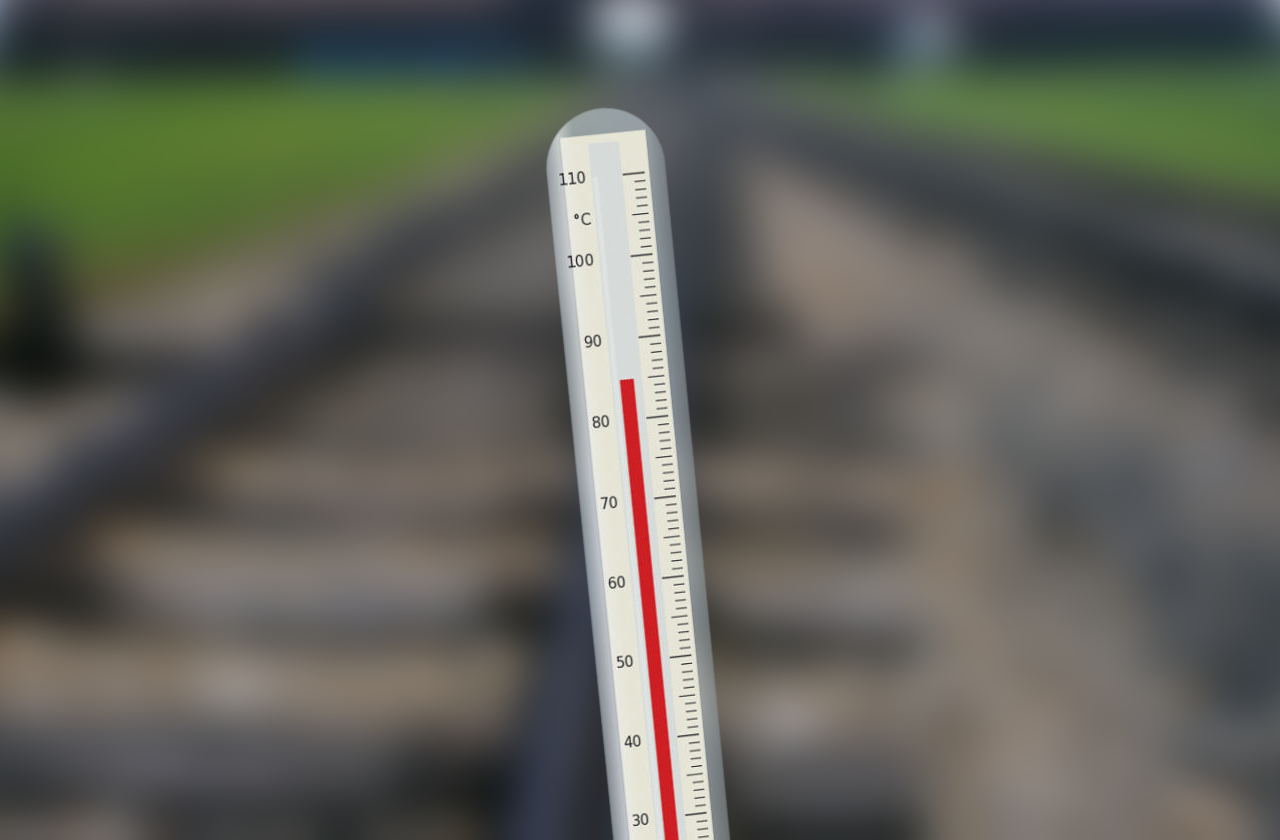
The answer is 85 °C
